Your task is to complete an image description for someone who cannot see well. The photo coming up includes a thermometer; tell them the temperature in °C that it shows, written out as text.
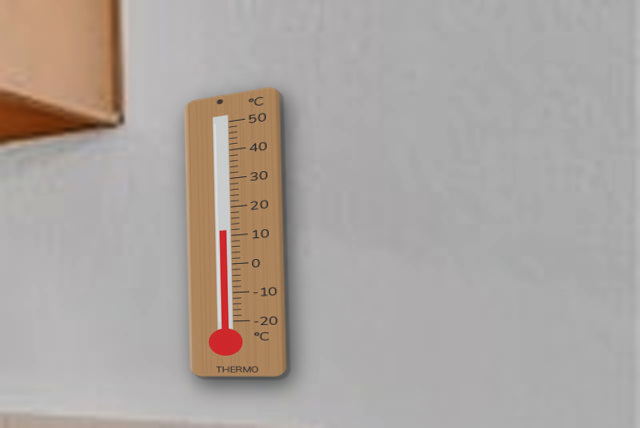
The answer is 12 °C
